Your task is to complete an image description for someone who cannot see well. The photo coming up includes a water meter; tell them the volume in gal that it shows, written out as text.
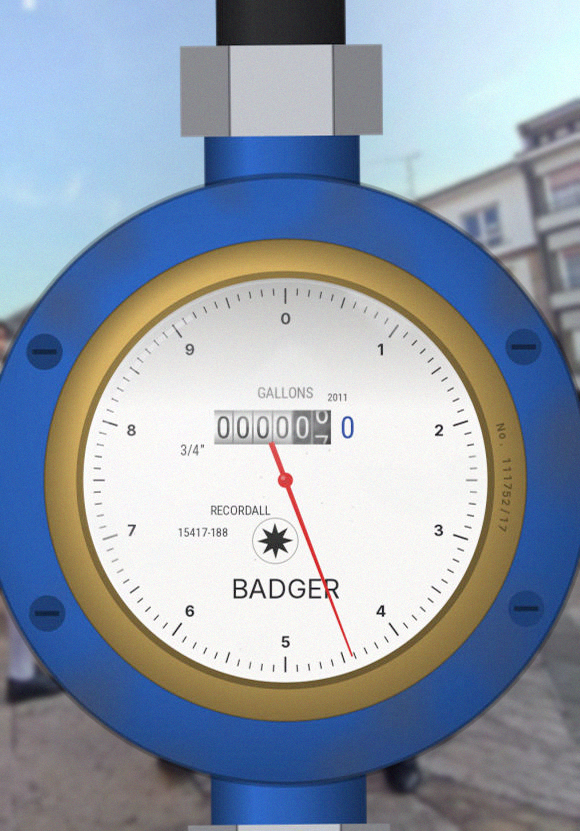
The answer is 64.4 gal
